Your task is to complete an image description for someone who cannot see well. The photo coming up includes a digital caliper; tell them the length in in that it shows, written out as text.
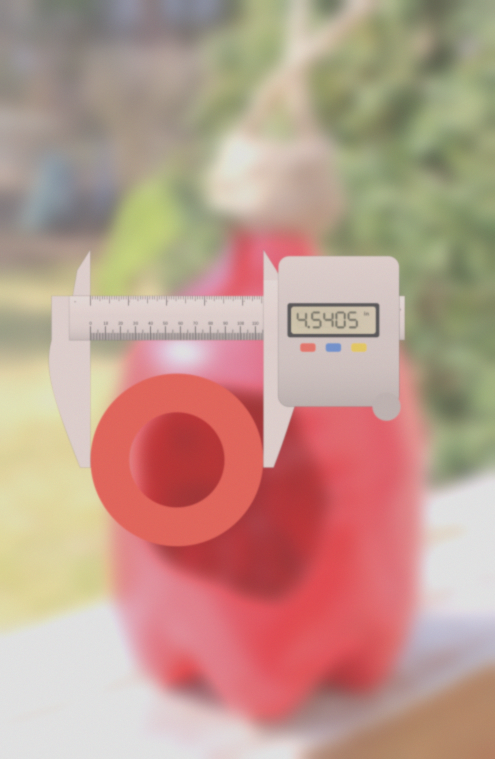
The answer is 4.5405 in
